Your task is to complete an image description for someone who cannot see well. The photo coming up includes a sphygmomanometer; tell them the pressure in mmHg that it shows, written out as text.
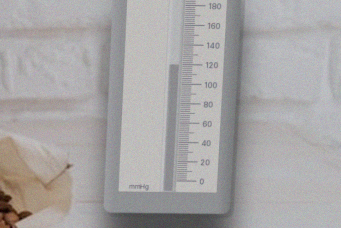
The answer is 120 mmHg
